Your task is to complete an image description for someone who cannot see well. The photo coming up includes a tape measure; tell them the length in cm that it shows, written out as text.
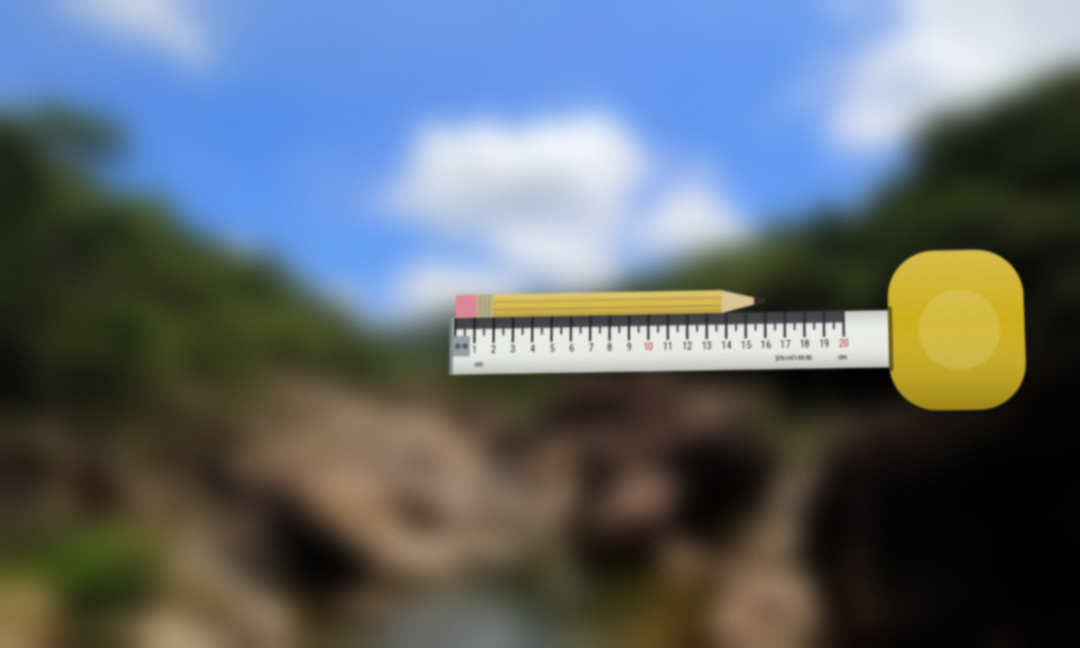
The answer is 16 cm
